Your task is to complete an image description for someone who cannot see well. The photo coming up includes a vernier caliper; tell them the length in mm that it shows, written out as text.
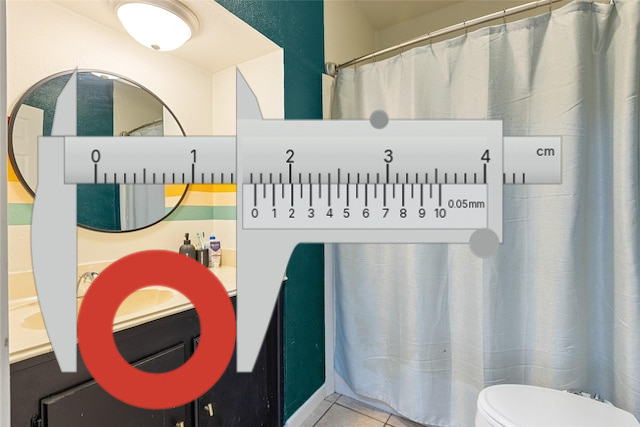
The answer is 16.4 mm
